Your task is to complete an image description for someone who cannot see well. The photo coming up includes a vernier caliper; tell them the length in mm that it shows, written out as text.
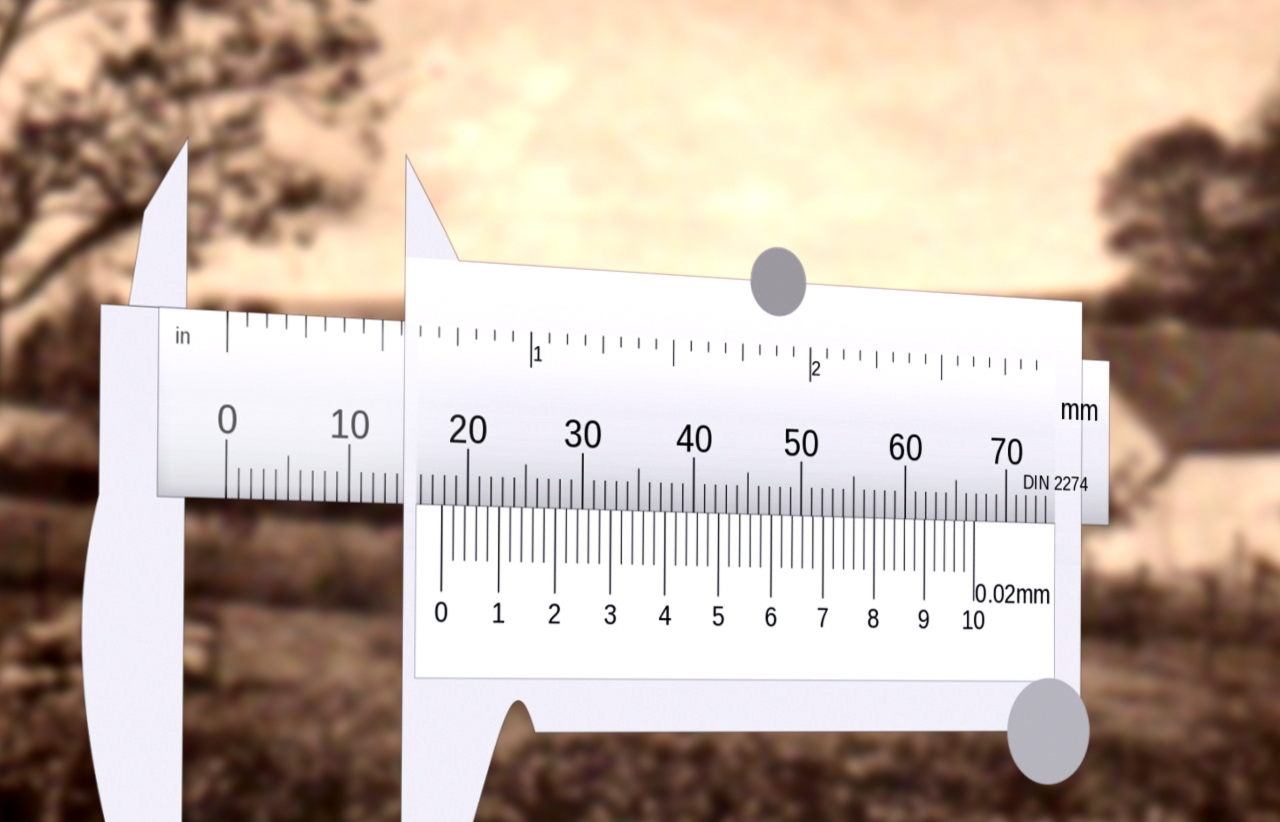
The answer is 17.8 mm
